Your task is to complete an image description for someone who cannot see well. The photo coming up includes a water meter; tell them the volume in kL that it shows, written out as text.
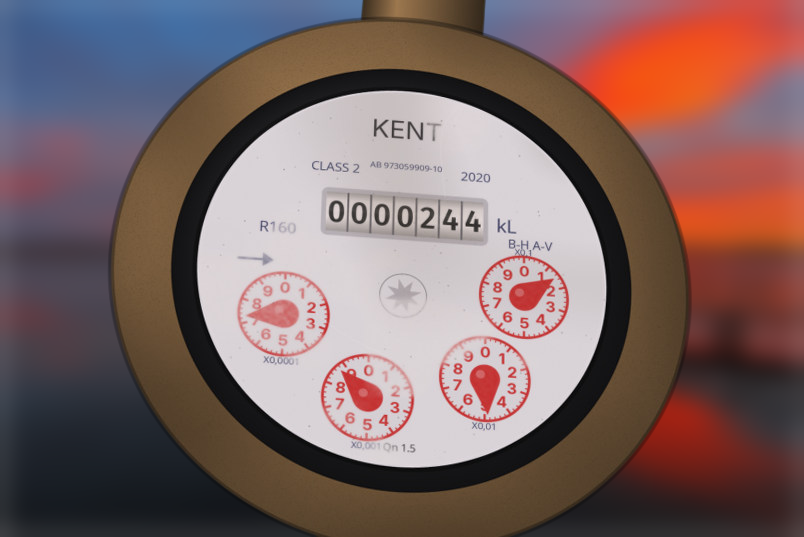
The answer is 244.1487 kL
